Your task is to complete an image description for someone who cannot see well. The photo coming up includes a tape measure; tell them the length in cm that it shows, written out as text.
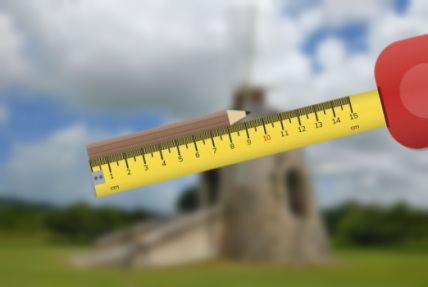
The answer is 9.5 cm
